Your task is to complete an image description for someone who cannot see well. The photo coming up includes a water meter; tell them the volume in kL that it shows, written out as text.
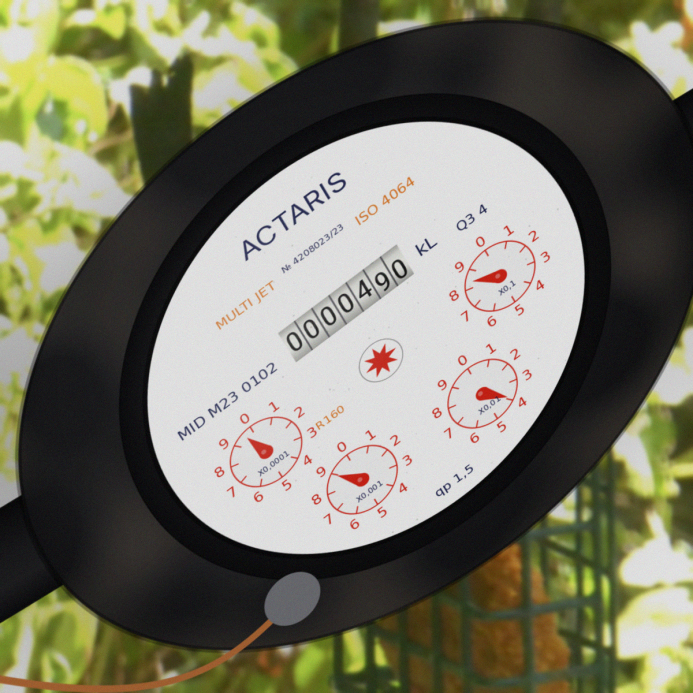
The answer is 489.8389 kL
